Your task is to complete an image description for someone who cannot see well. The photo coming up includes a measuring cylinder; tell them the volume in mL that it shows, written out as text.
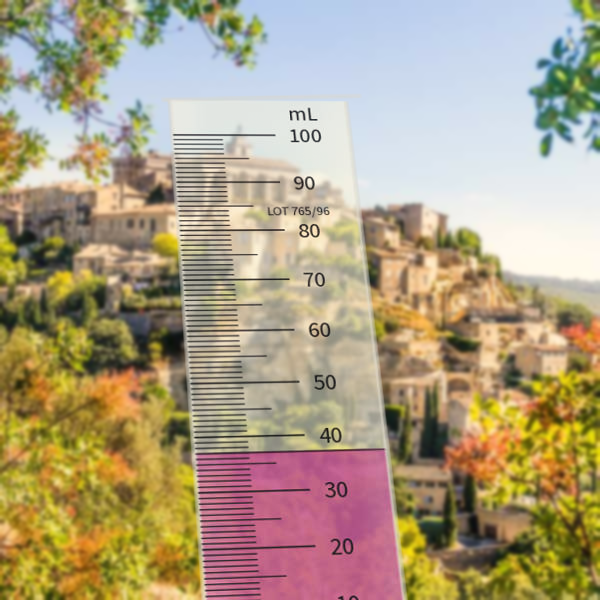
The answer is 37 mL
